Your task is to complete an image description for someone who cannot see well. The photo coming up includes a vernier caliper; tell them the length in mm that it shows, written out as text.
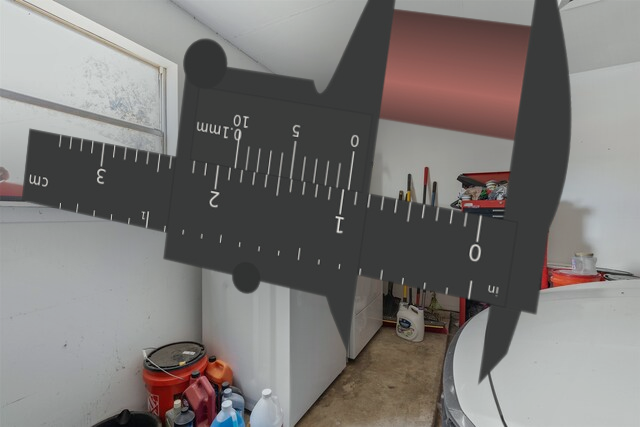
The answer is 9.6 mm
